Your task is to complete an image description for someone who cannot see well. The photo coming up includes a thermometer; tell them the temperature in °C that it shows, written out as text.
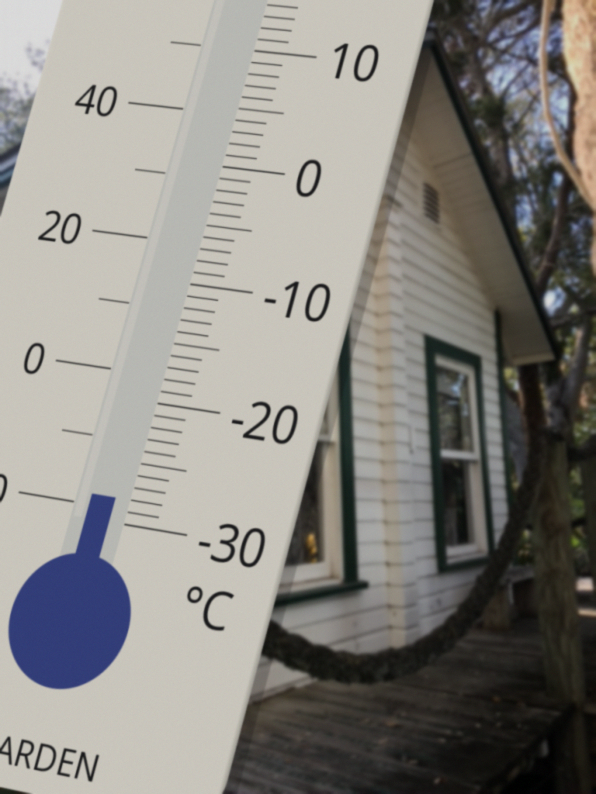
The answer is -28 °C
